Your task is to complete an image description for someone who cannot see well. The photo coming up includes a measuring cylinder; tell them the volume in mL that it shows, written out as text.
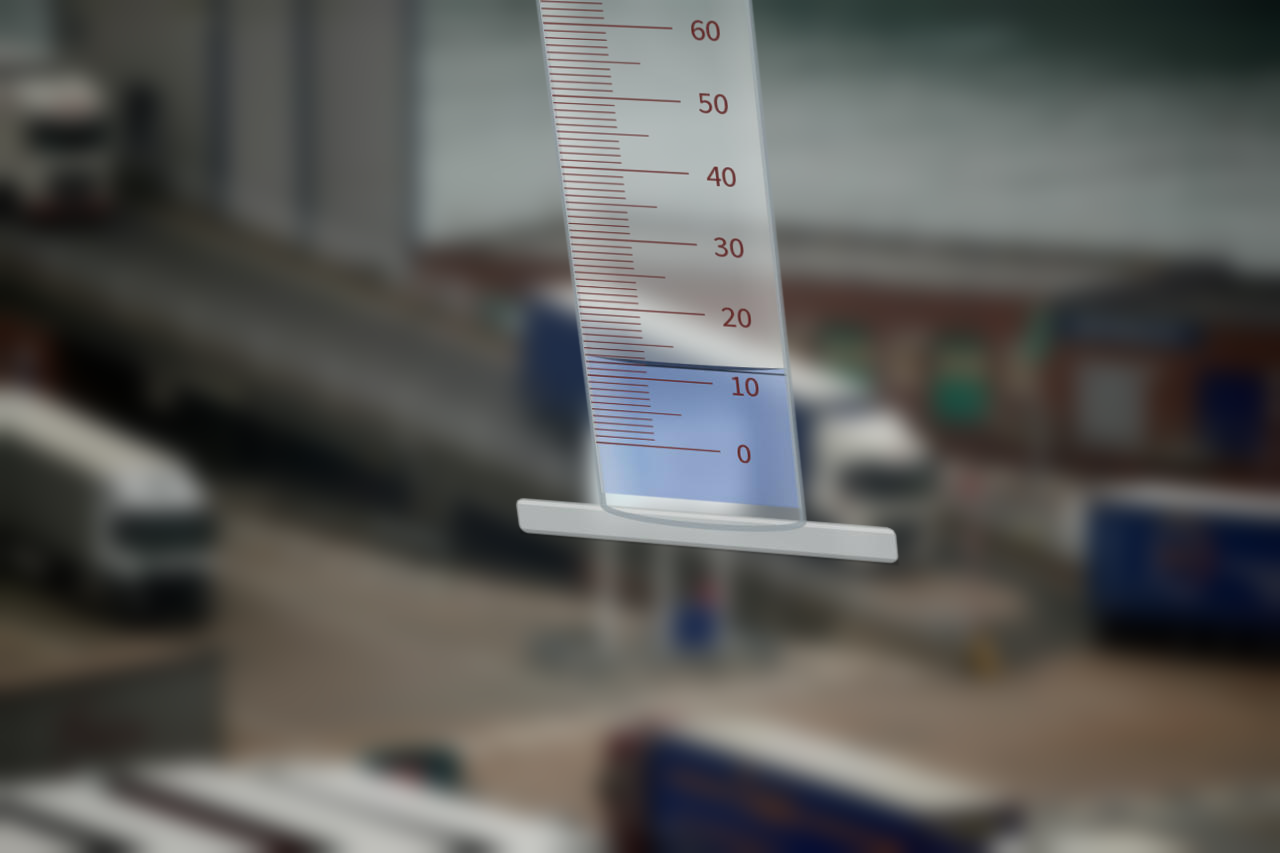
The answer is 12 mL
